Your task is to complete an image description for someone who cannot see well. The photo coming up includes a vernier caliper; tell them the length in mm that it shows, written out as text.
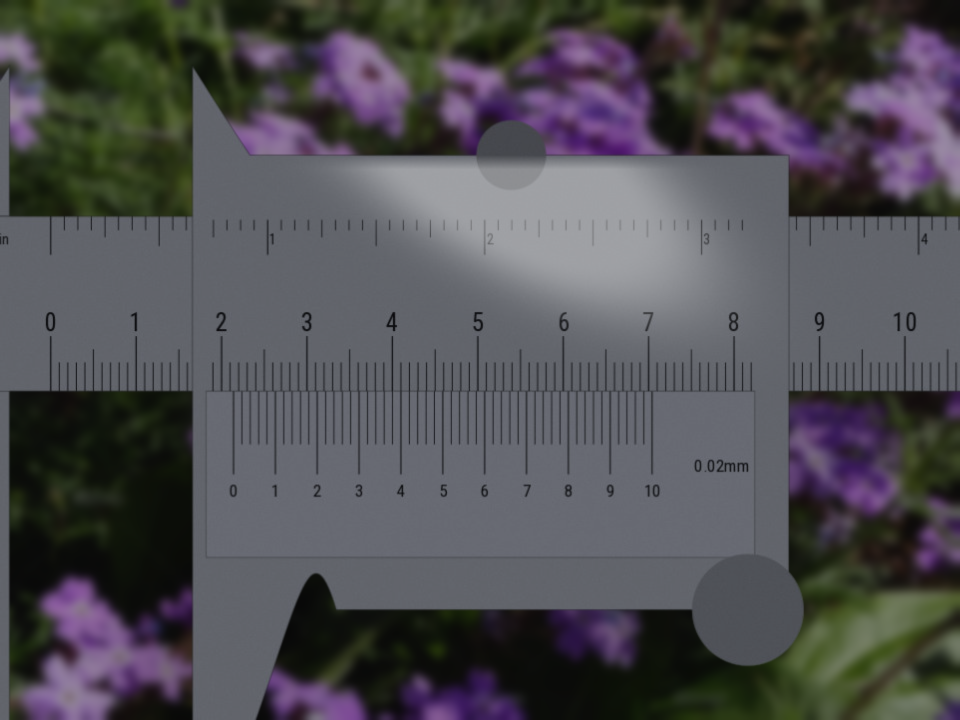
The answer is 21.4 mm
